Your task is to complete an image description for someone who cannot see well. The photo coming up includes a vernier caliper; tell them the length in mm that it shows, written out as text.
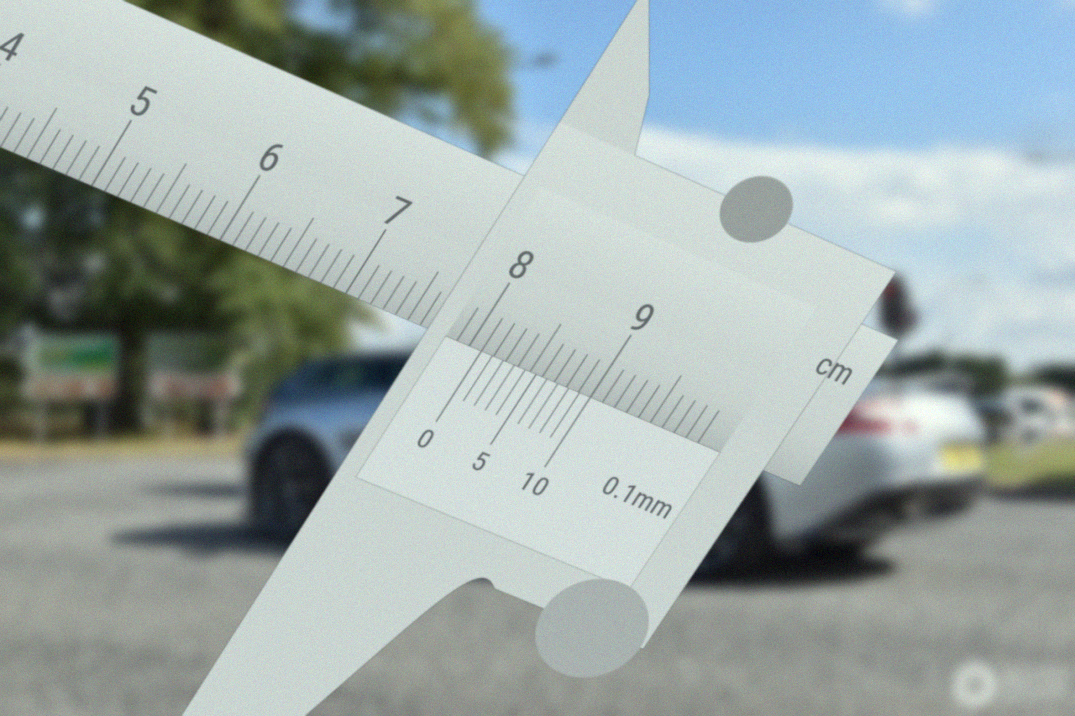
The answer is 81.0 mm
